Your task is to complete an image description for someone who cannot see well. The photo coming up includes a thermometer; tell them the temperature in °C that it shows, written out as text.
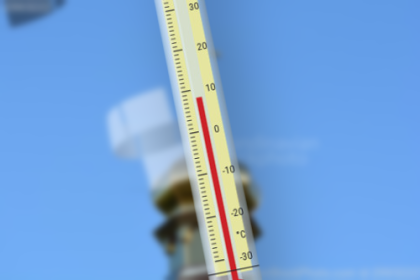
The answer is 8 °C
